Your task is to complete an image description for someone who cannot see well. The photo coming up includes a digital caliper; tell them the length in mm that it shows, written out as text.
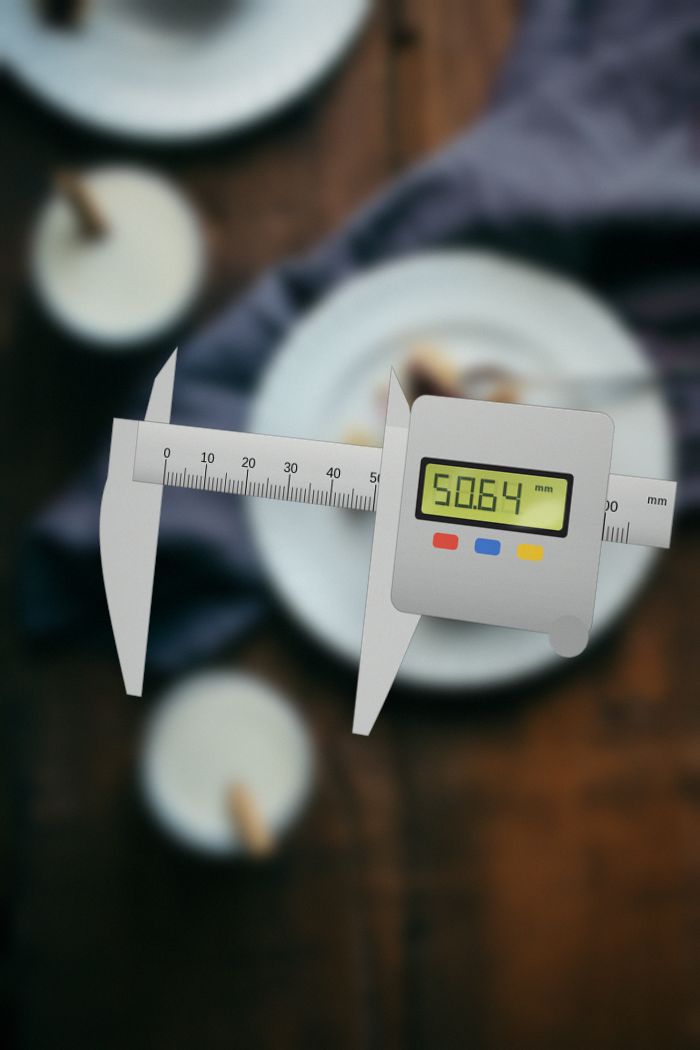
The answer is 50.64 mm
